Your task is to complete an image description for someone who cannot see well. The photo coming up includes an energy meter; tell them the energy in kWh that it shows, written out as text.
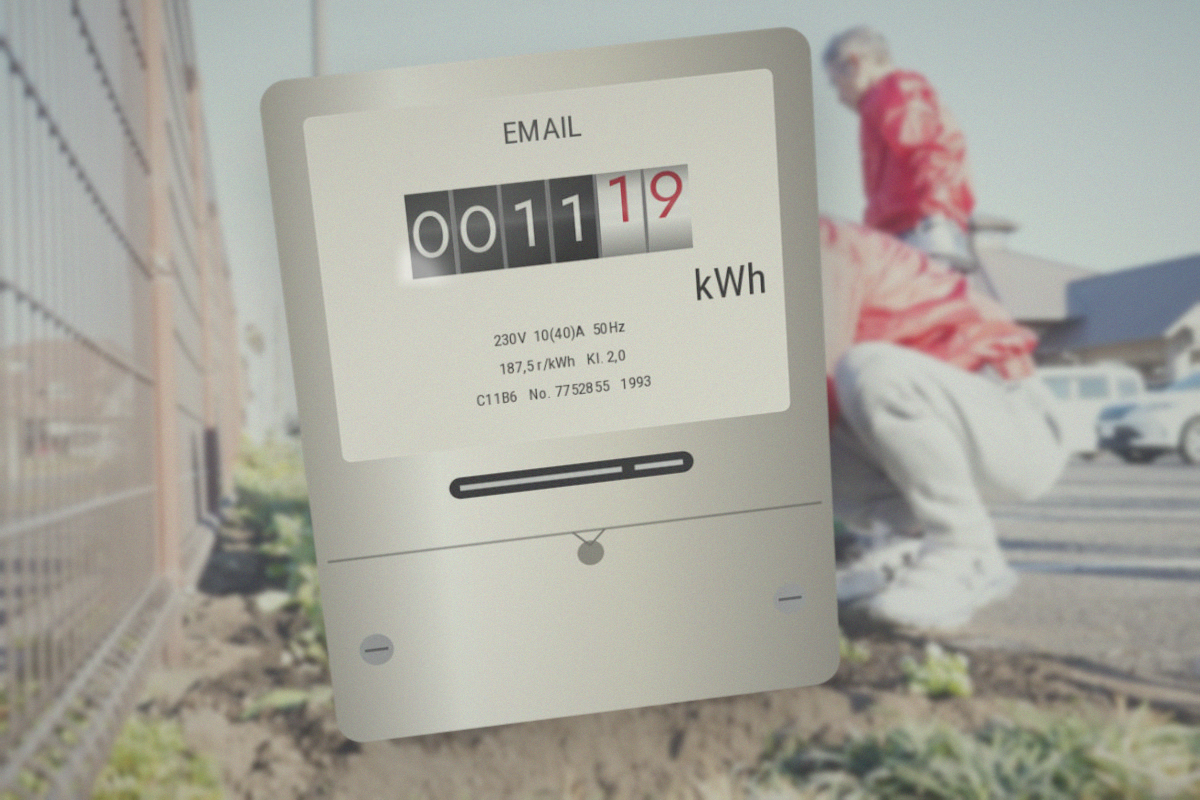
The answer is 11.19 kWh
